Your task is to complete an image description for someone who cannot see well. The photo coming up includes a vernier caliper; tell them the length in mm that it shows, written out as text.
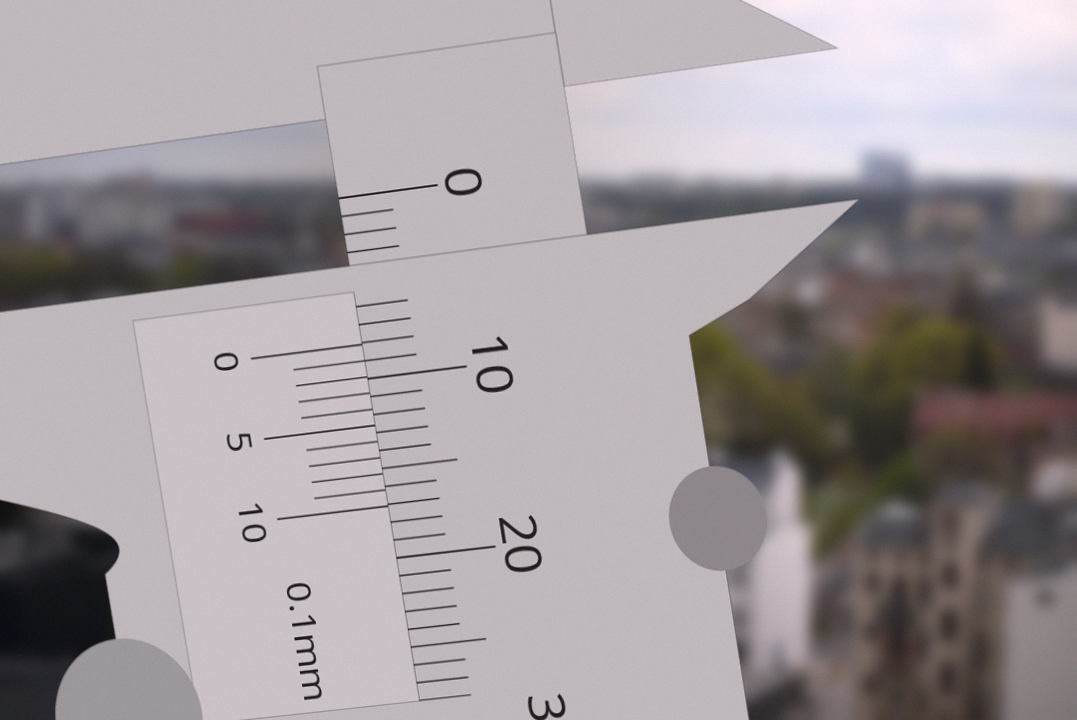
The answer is 8.1 mm
